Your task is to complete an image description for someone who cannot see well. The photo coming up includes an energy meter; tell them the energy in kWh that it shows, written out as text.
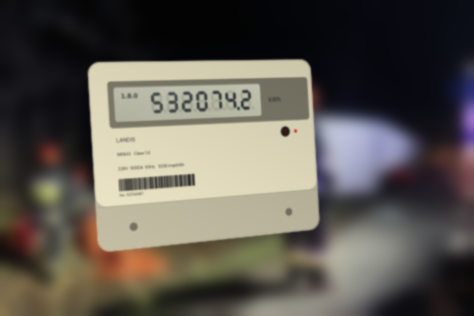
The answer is 532074.2 kWh
